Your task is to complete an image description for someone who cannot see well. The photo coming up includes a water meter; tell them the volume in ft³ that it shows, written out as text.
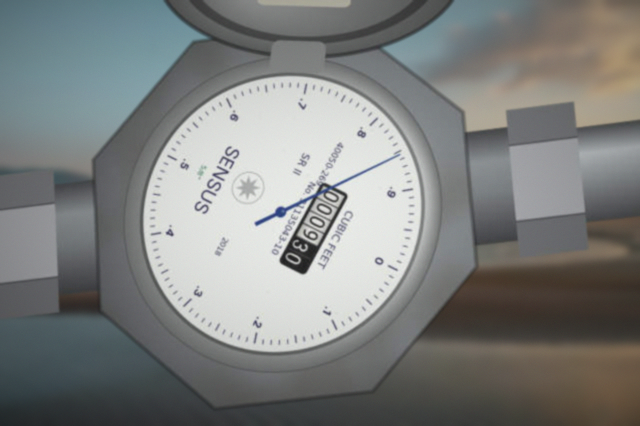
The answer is 929.85 ft³
